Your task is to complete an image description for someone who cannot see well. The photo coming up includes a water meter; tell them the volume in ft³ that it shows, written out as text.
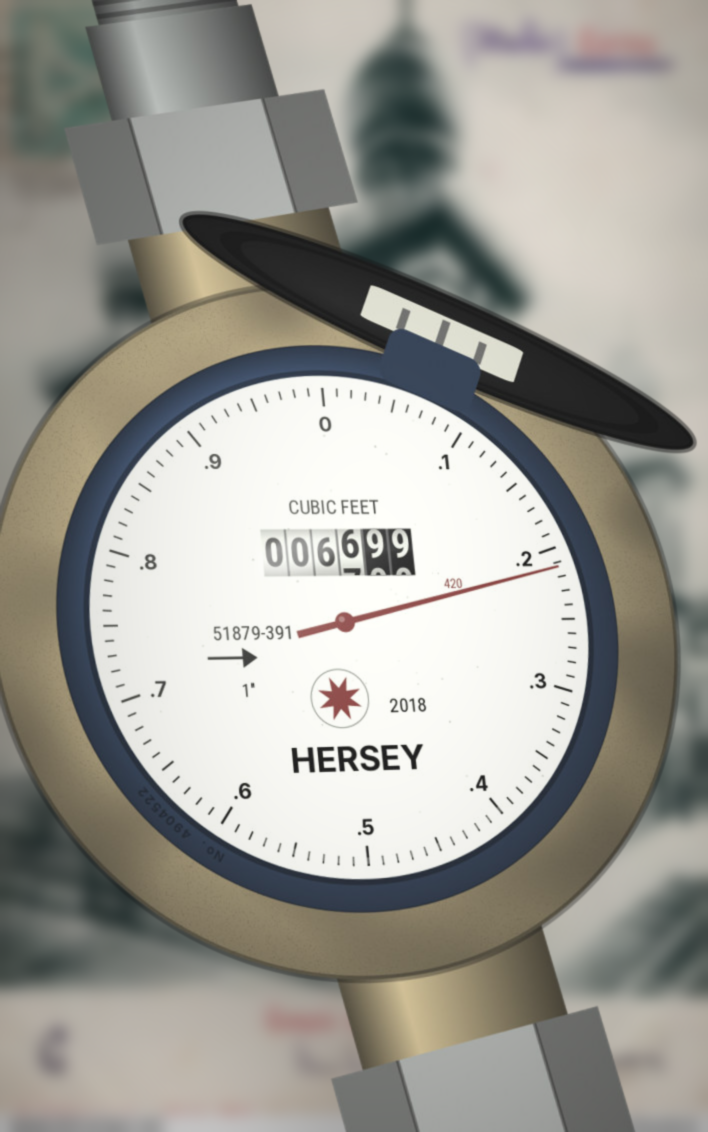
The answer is 6699.21 ft³
